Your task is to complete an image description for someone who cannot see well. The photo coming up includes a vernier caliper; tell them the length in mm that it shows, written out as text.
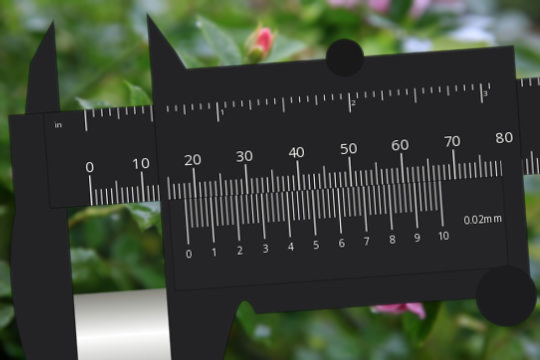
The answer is 18.0 mm
